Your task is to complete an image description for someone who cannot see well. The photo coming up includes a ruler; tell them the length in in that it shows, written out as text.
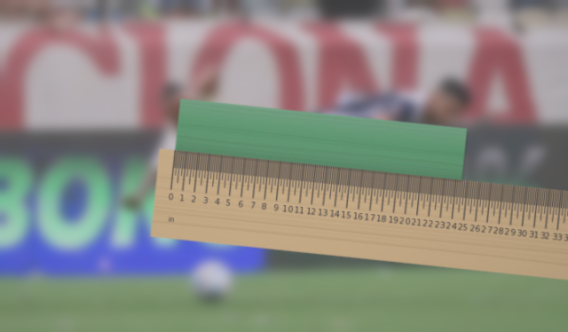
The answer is 24.5 in
